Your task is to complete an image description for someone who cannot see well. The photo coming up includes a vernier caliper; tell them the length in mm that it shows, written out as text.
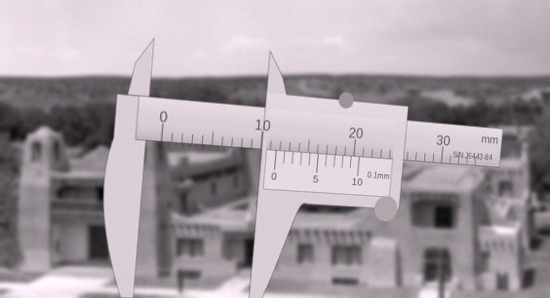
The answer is 11.6 mm
